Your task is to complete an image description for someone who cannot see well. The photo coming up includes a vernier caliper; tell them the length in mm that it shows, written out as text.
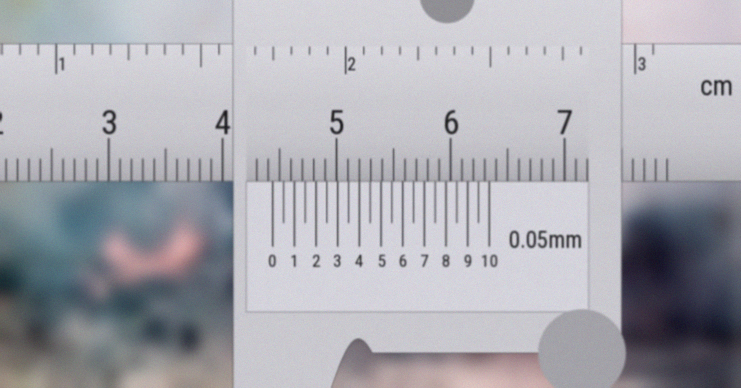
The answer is 44.4 mm
